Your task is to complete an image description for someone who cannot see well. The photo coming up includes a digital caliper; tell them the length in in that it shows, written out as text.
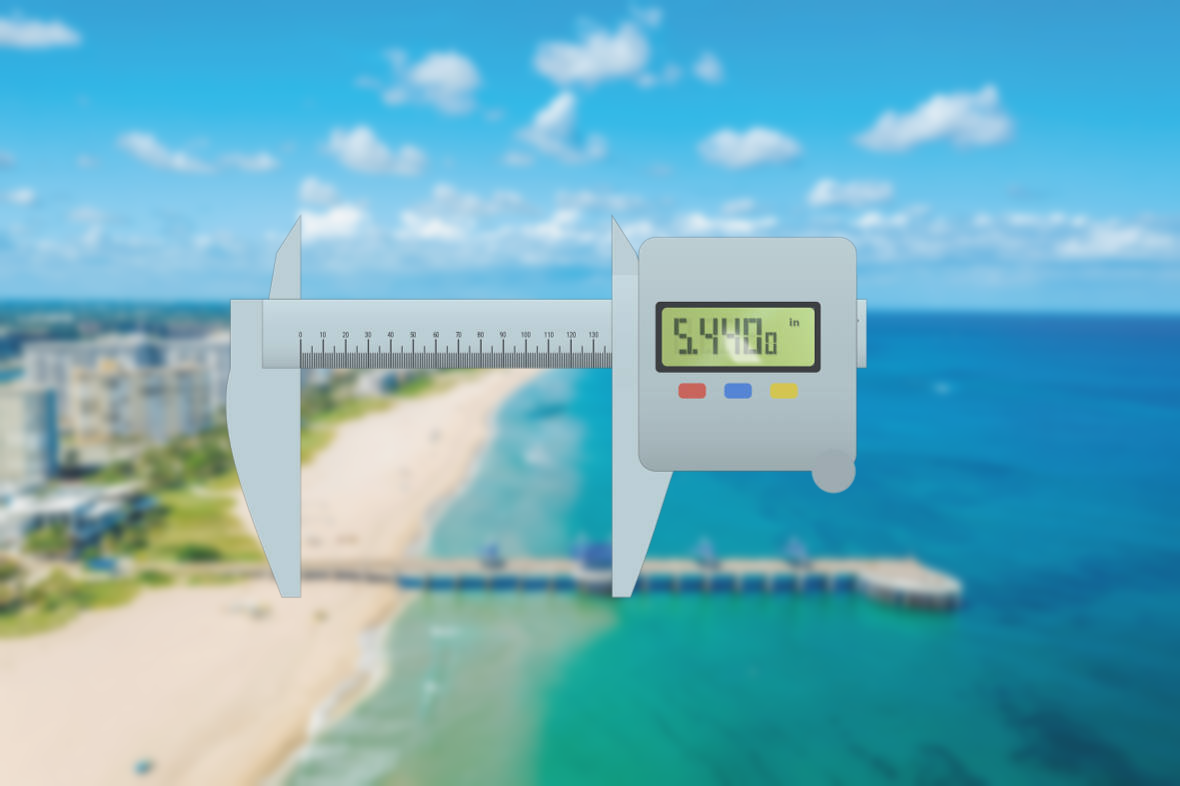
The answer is 5.4400 in
